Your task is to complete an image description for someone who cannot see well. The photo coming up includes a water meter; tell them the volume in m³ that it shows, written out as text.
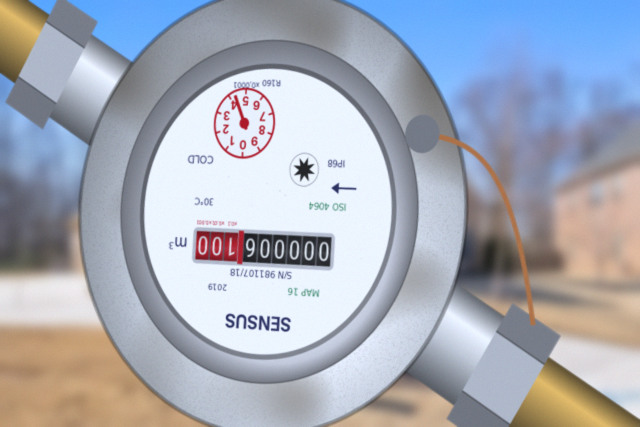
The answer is 6.1004 m³
